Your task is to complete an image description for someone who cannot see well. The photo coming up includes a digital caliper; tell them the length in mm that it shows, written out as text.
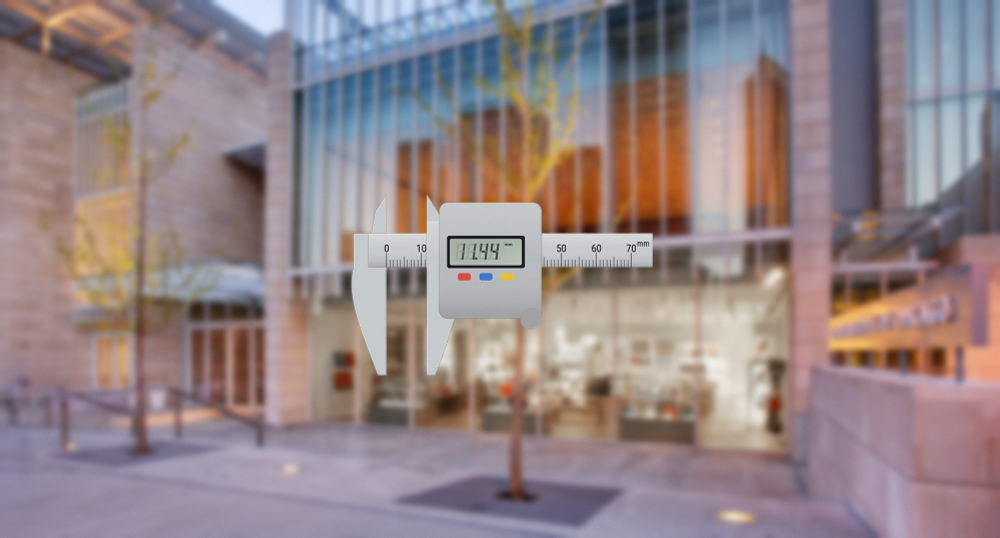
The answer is 11.44 mm
